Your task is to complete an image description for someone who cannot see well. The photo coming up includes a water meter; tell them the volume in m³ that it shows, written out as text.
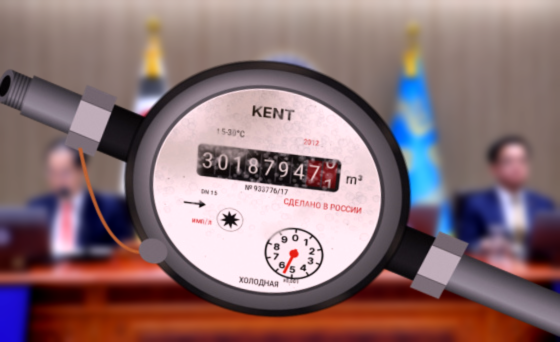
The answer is 3018794.705 m³
